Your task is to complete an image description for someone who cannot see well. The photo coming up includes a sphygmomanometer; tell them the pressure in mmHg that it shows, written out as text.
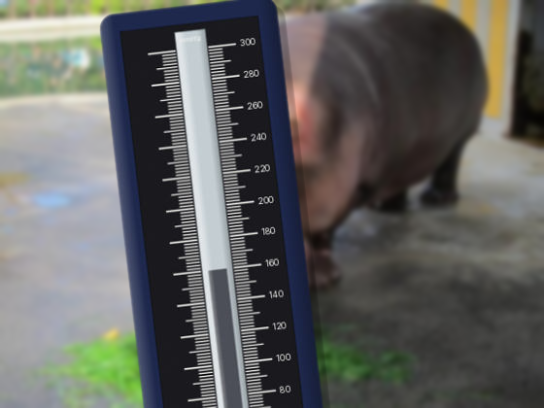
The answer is 160 mmHg
